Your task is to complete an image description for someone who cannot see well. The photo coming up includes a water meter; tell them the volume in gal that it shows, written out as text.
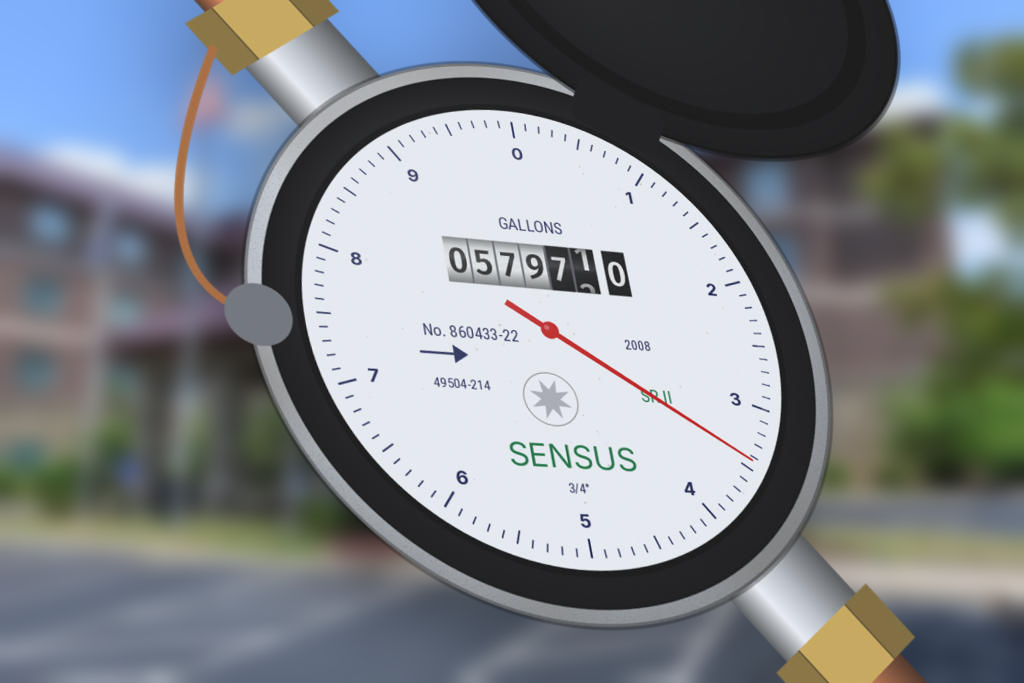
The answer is 579713.4 gal
